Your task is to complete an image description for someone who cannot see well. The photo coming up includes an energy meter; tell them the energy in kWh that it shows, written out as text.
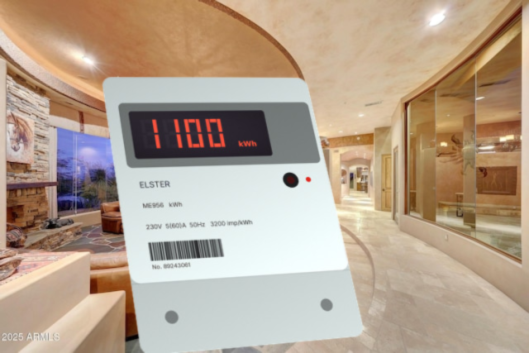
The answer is 1100 kWh
